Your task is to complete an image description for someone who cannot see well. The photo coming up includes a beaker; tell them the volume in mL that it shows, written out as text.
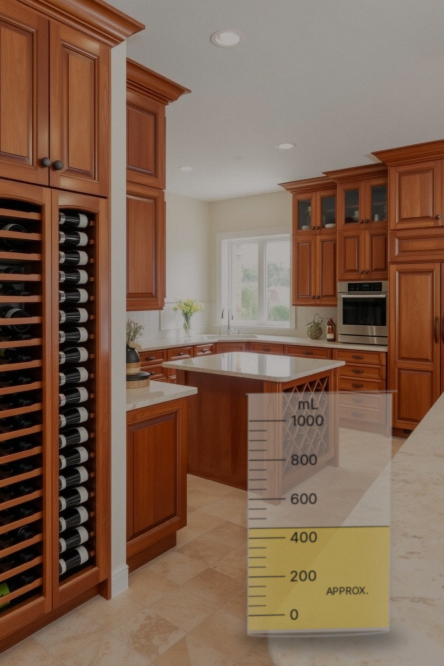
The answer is 450 mL
